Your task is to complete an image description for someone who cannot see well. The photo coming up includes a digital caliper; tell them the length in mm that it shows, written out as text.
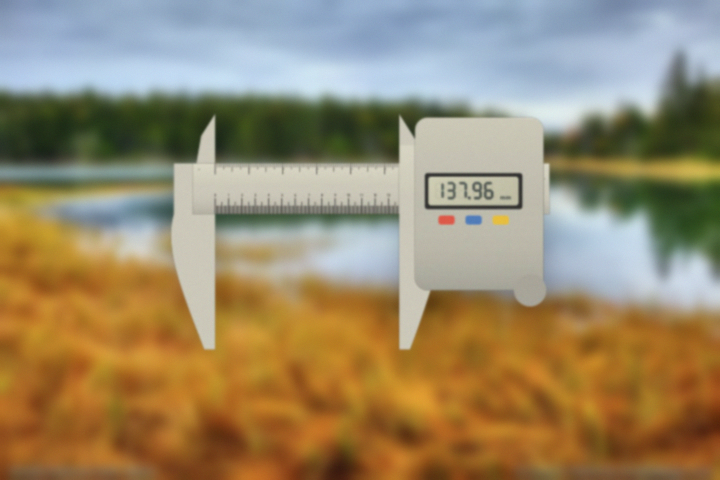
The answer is 137.96 mm
